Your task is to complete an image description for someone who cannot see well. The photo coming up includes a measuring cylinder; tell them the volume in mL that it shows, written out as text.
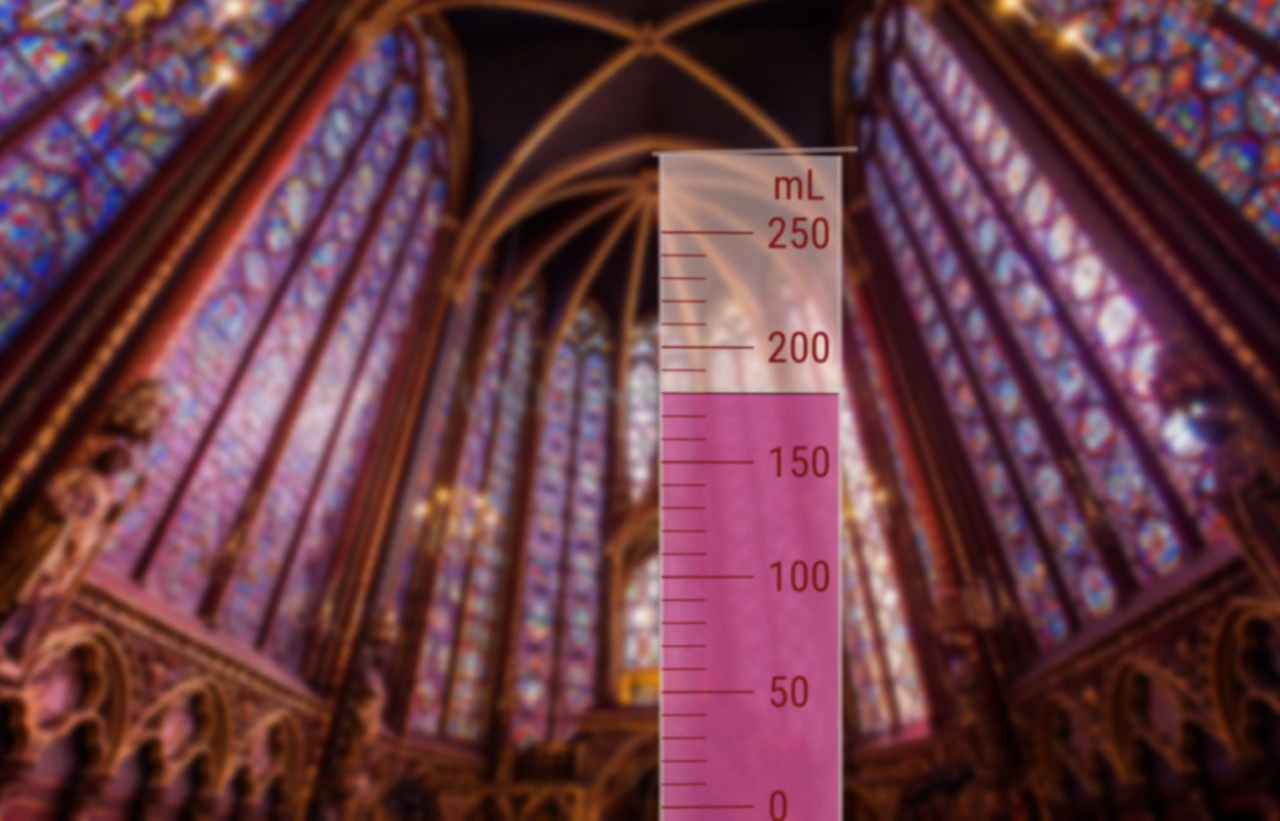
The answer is 180 mL
